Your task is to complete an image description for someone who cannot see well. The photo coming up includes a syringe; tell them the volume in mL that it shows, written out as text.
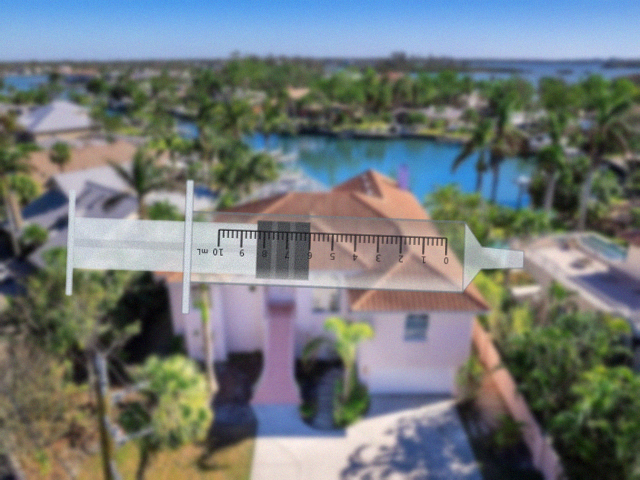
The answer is 6 mL
